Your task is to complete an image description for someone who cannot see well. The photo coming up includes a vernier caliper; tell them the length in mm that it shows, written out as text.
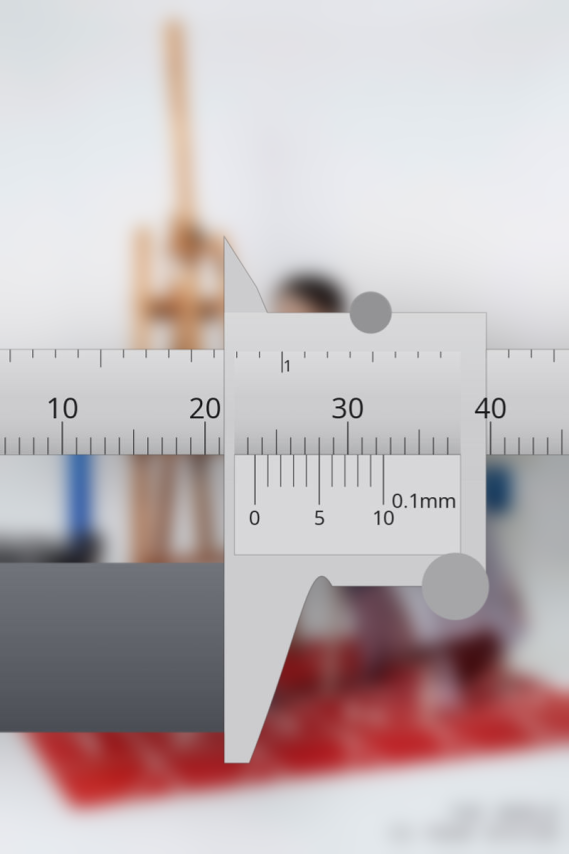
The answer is 23.5 mm
